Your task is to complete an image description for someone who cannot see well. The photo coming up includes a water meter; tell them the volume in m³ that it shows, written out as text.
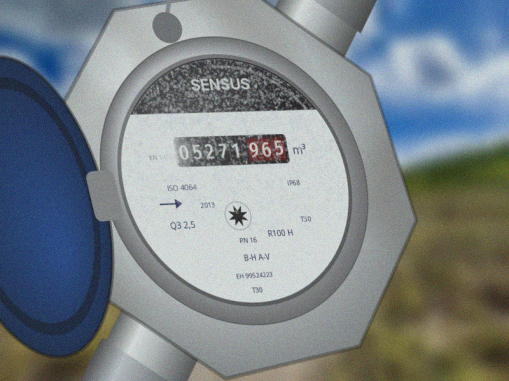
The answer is 5271.965 m³
